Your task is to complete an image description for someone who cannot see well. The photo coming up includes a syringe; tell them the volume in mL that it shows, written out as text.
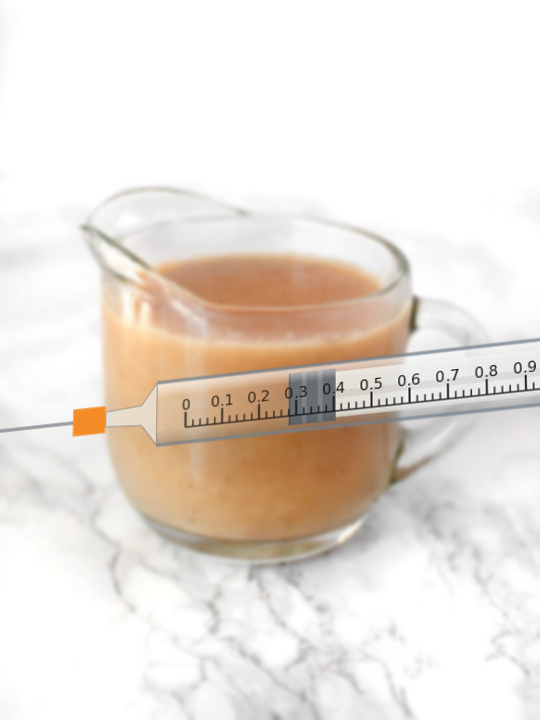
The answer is 0.28 mL
